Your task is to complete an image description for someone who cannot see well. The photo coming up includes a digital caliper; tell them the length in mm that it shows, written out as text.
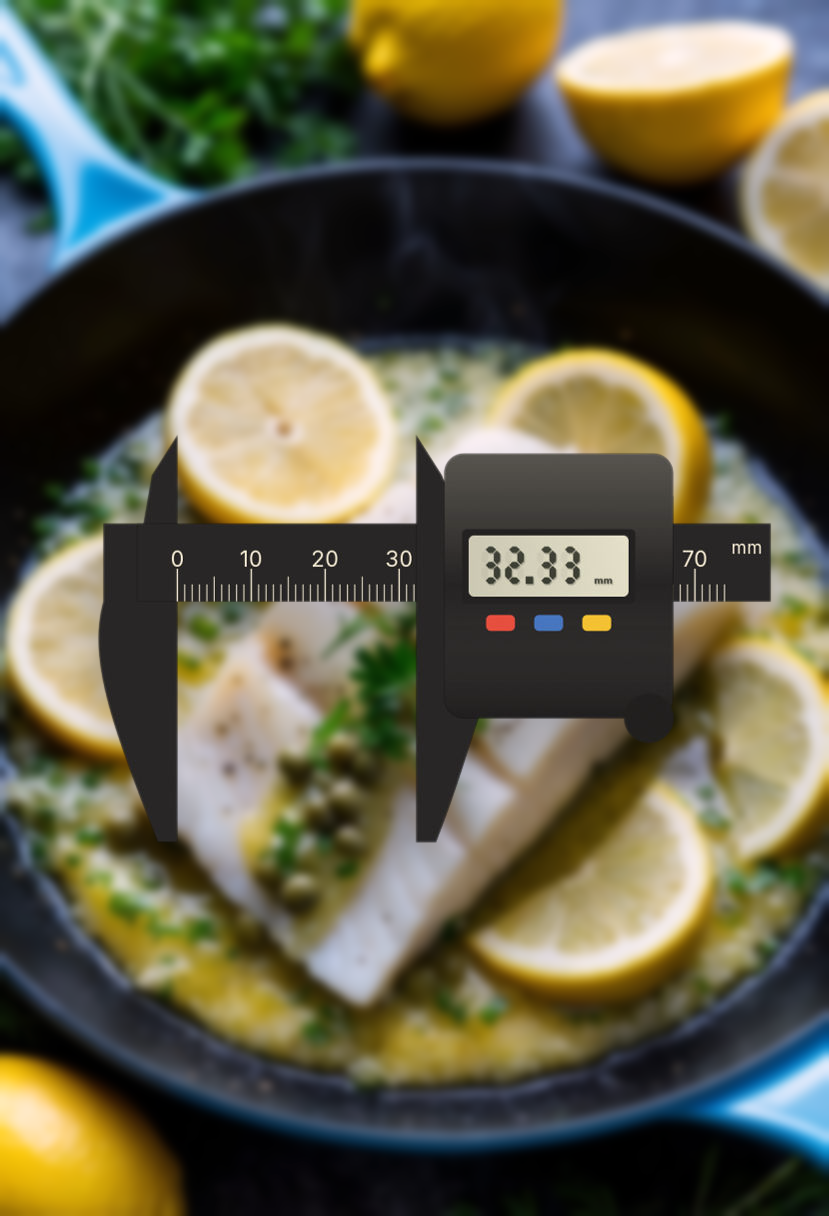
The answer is 32.33 mm
